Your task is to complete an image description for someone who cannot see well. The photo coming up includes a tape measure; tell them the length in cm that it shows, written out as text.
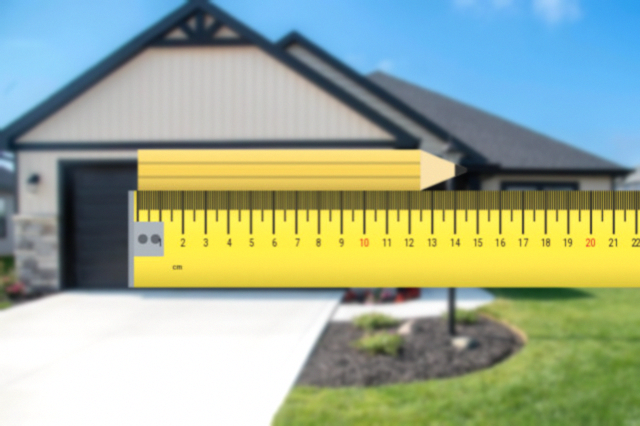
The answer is 14.5 cm
